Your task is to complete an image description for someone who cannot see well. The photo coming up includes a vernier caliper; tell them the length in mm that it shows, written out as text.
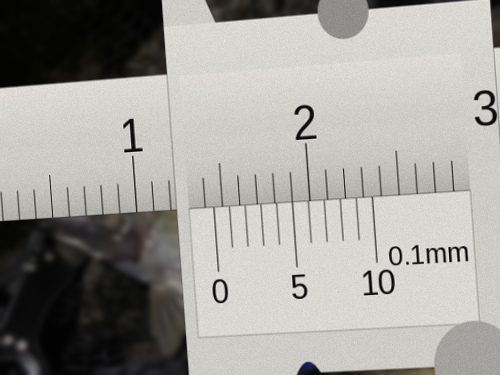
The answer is 14.5 mm
